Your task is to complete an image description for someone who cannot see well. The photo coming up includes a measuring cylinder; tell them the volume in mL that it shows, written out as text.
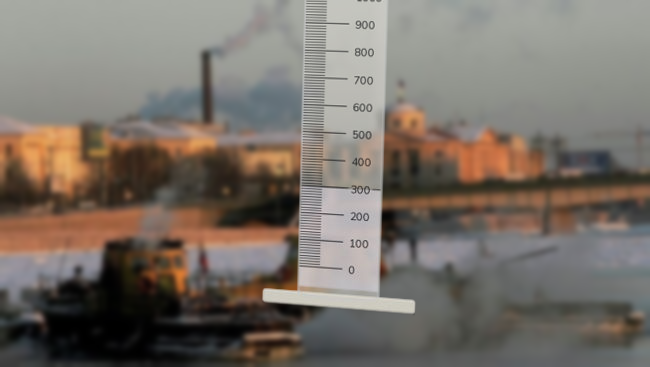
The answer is 300 mL
